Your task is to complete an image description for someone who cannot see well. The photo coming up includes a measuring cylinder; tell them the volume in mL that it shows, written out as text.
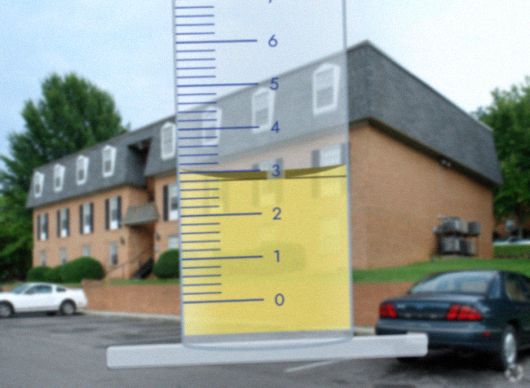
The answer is 2.8 mL
